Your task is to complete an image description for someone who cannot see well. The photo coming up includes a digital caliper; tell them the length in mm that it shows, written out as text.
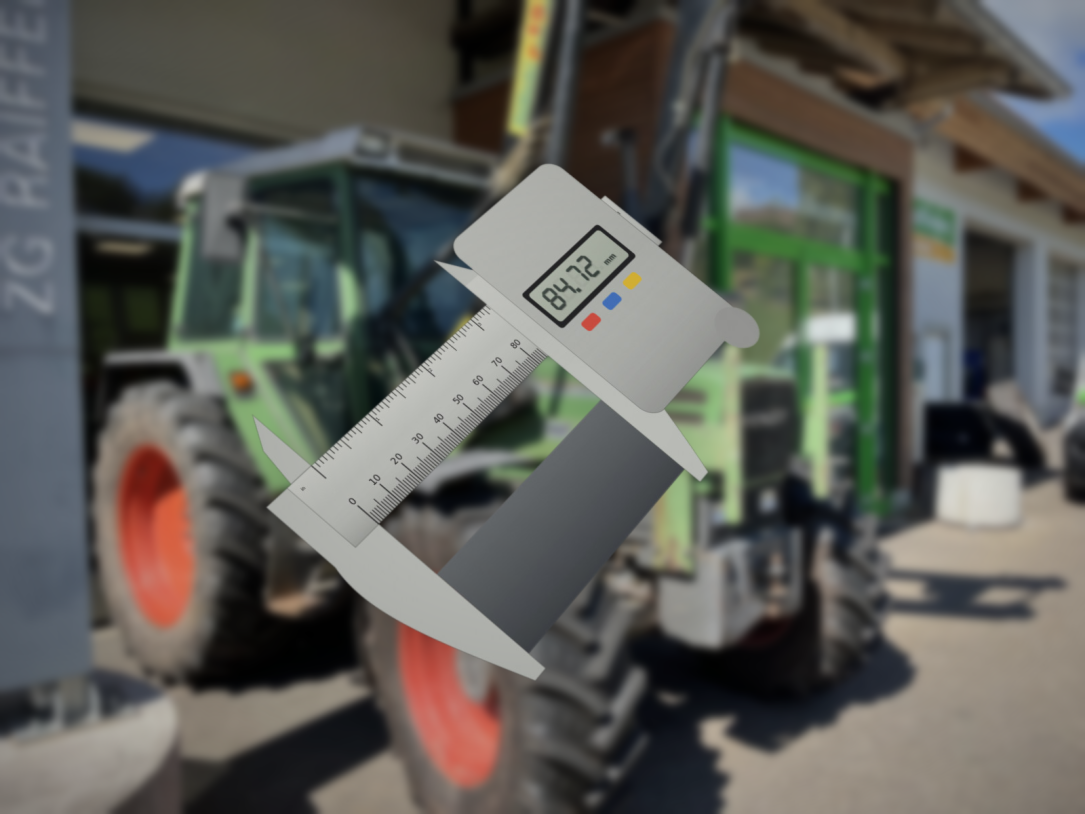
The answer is 84.72 mm
